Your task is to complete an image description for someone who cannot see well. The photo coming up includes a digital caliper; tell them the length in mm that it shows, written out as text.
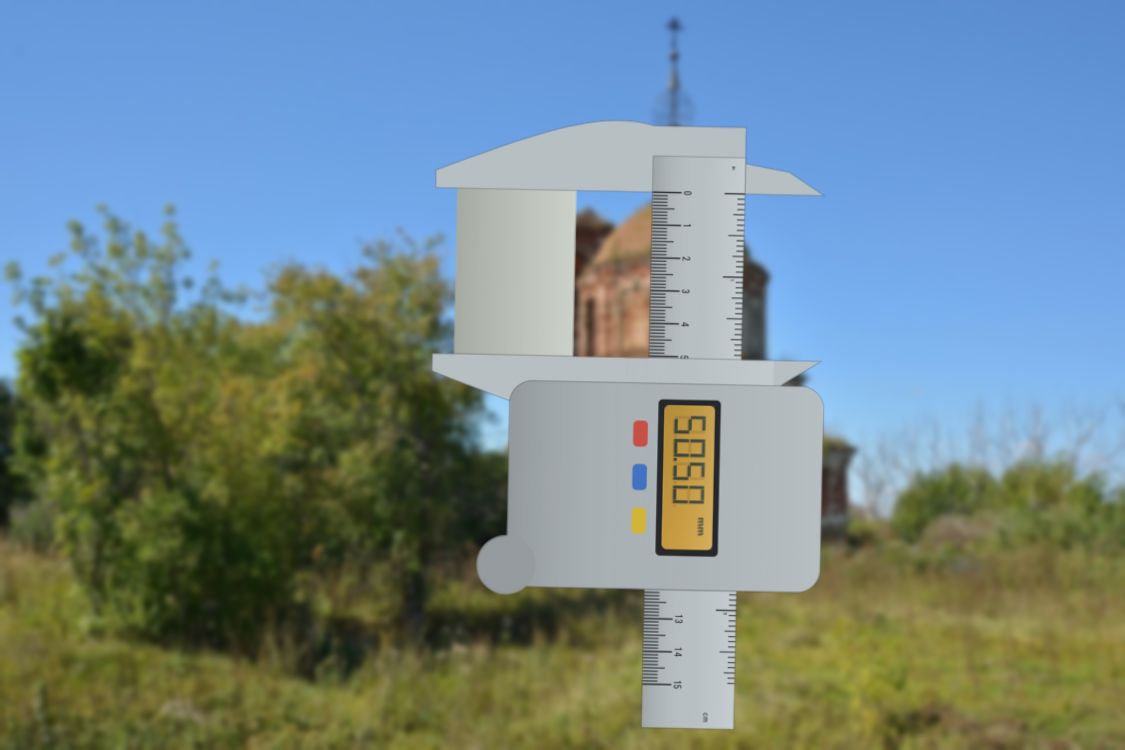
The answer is 50.50 mm
